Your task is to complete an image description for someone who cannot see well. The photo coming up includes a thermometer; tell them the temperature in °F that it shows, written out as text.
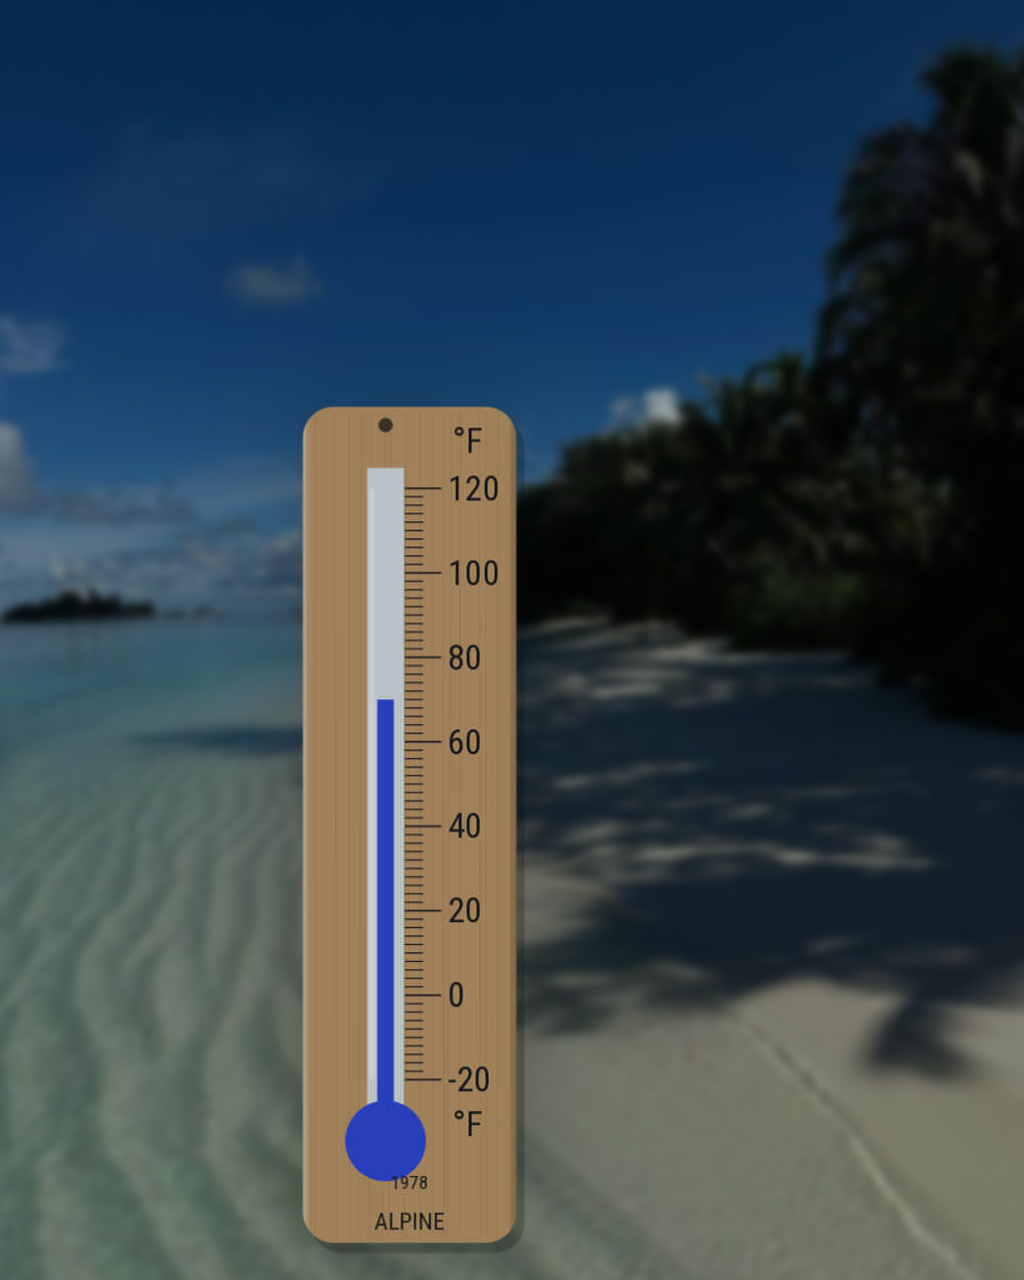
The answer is 70 °F
